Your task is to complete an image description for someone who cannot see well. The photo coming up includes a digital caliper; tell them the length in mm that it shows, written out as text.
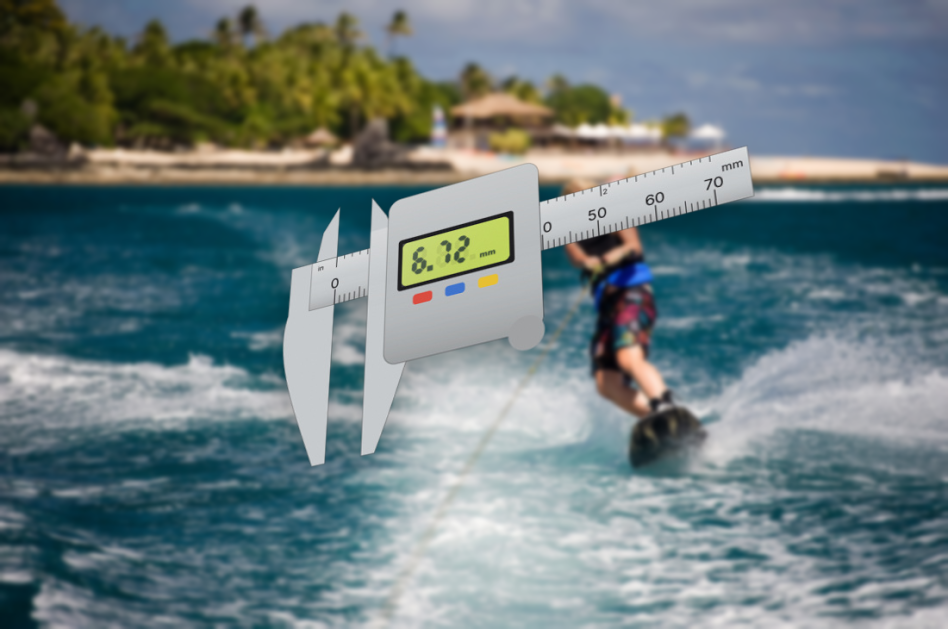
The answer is 6.72 mm
